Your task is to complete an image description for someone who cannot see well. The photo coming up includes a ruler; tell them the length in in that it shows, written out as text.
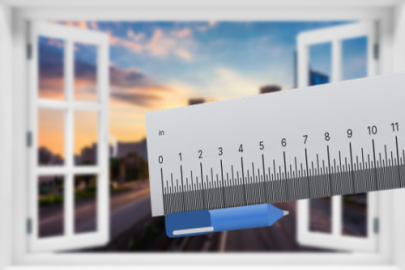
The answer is 6 in
